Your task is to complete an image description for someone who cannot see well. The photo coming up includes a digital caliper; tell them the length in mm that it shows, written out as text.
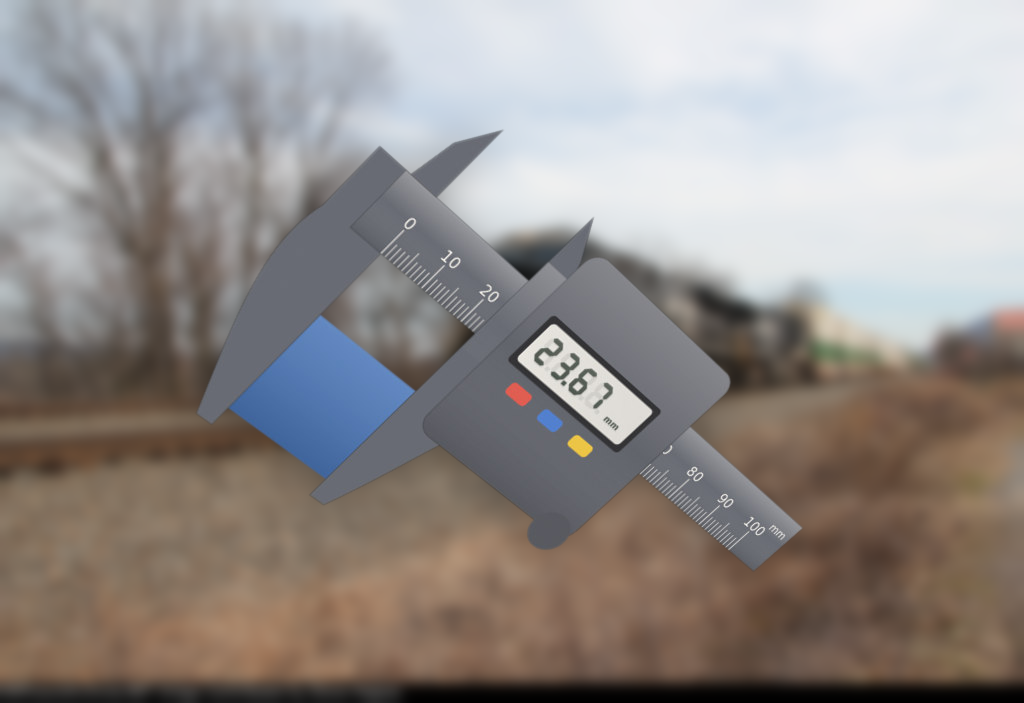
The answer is 23.67 mm
